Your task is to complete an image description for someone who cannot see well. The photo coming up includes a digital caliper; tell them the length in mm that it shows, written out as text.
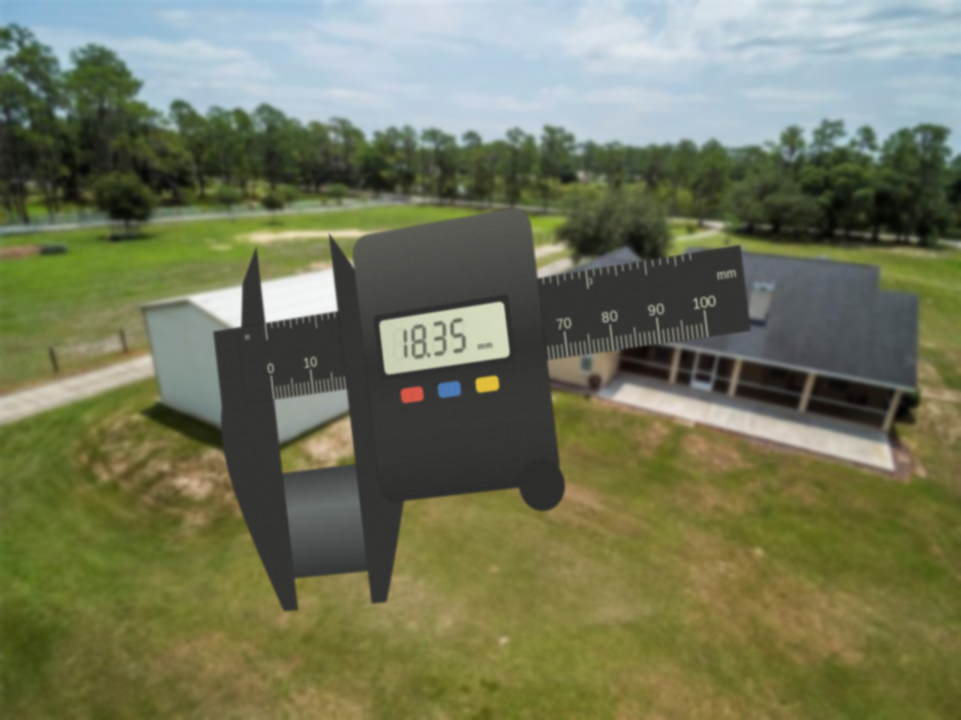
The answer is 18.35 mm
